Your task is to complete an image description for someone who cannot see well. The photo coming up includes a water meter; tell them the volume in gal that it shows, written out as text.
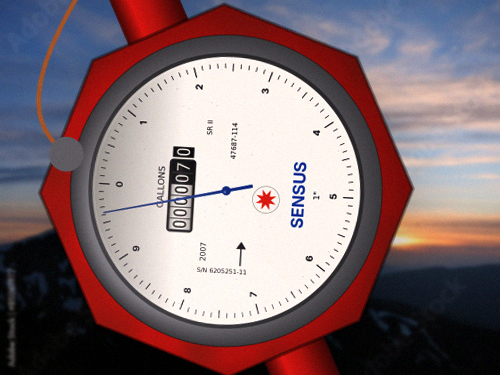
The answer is 69.6 gal
